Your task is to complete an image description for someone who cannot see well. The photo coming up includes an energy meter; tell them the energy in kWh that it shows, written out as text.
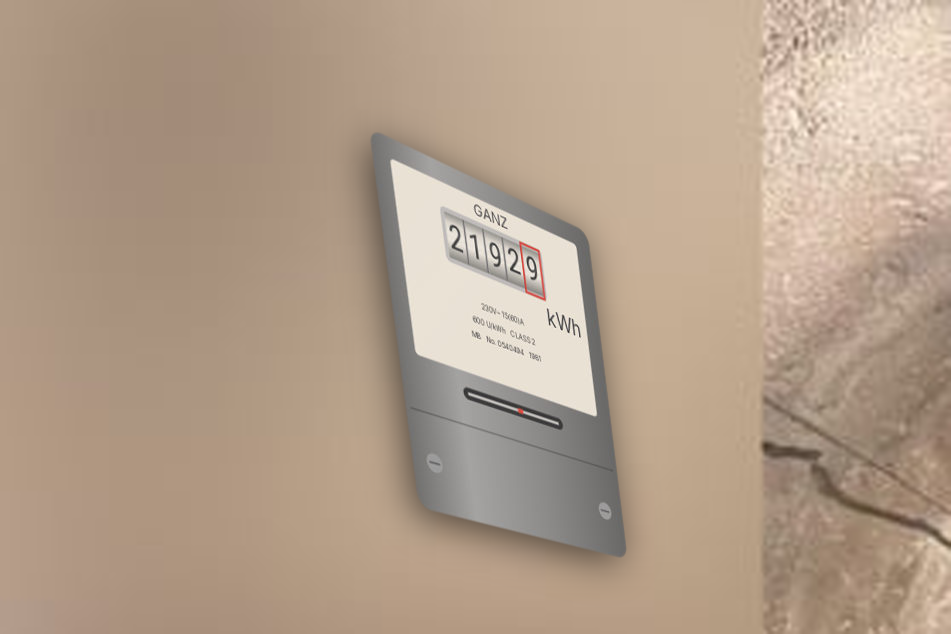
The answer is 2192.9 kWh
